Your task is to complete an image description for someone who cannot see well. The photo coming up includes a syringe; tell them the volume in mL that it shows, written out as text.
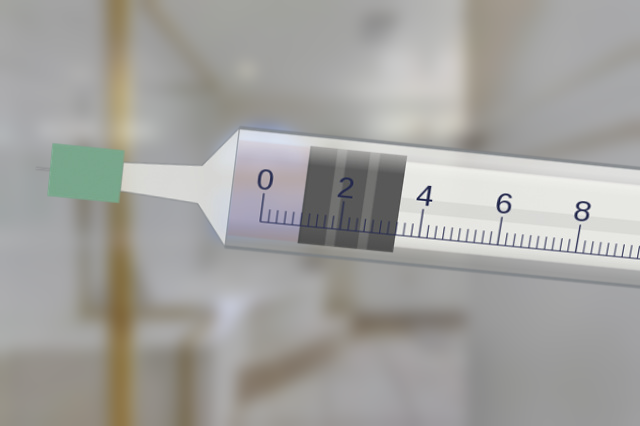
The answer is 1 mL
